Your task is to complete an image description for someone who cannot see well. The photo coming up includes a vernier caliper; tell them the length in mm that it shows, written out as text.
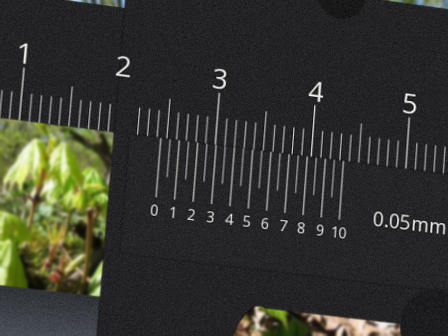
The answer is 24.4 mm
